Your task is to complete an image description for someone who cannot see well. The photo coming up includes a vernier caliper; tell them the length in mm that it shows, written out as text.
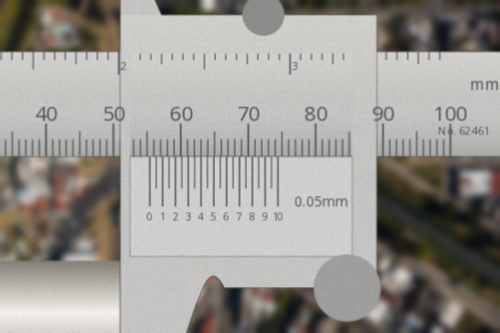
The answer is 55.4 mm
